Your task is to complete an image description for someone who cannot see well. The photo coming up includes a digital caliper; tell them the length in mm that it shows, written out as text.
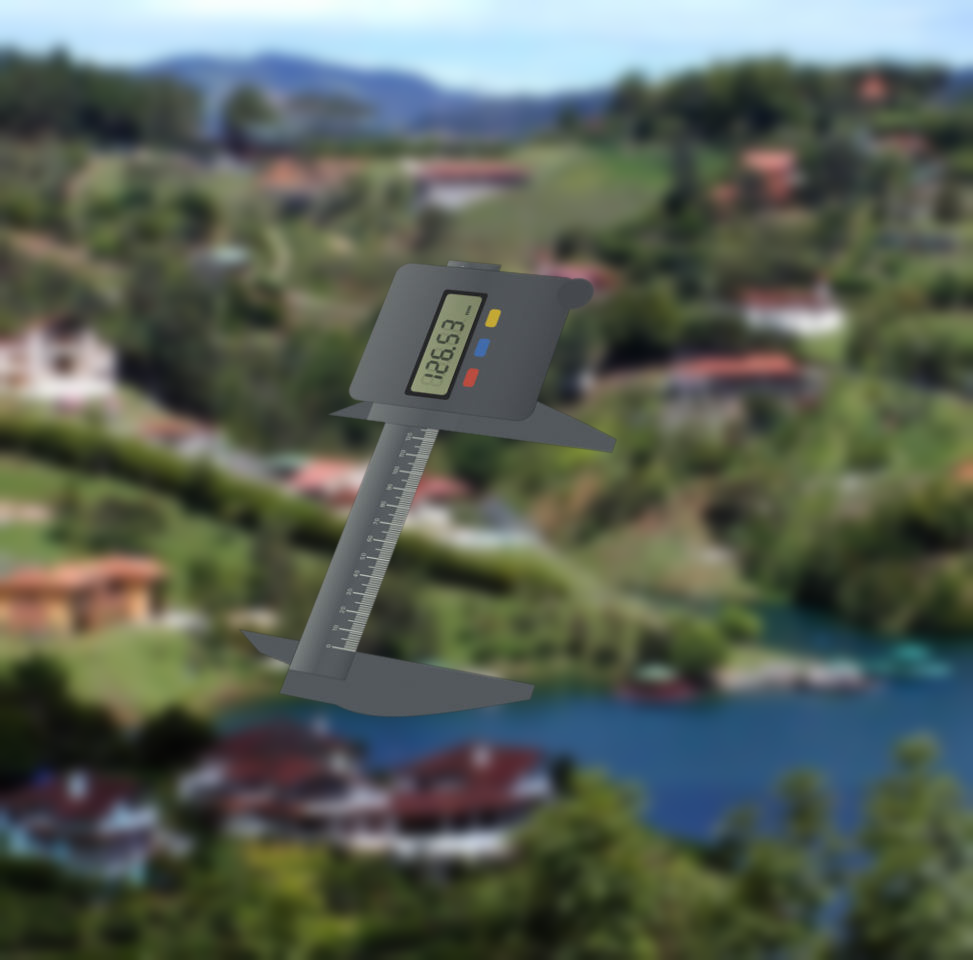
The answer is 126.53 mm
